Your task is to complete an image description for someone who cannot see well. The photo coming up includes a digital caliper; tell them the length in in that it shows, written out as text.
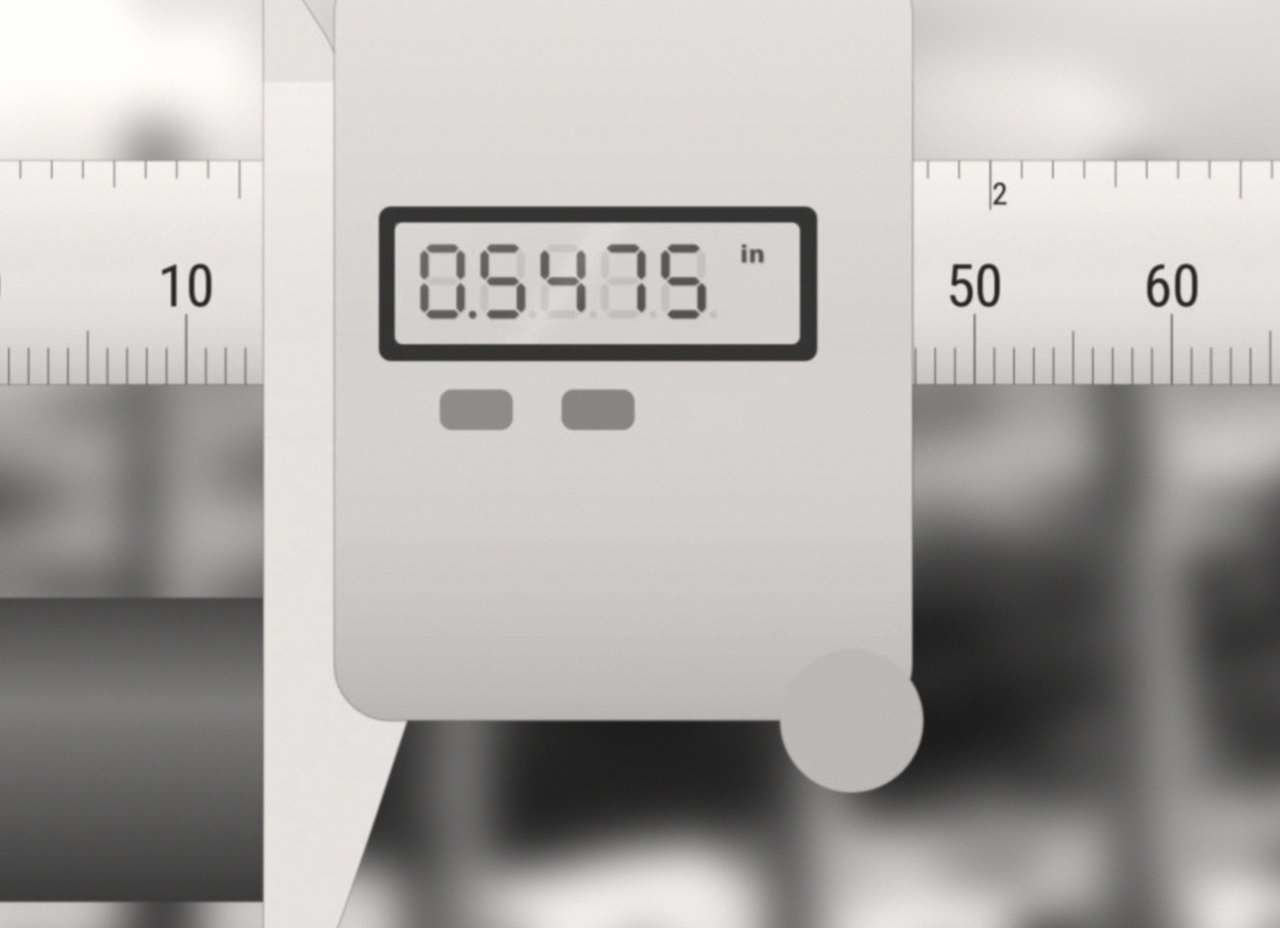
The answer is 0.5475 in
